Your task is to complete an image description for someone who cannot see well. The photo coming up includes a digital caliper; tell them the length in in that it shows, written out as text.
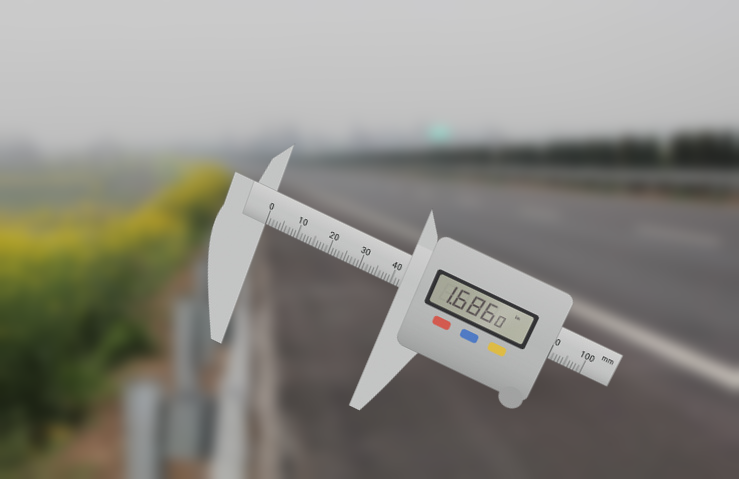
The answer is 1.6860 in
